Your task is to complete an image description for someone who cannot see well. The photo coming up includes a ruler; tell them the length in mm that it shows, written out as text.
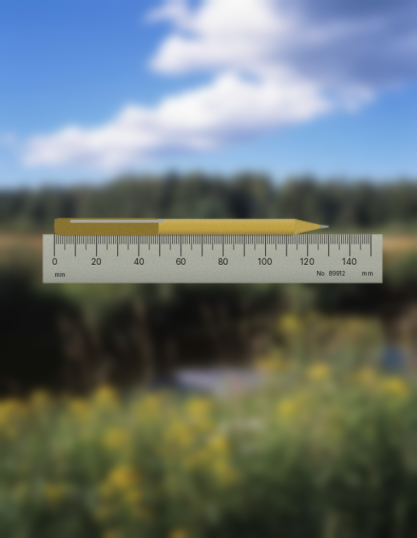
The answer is 130 mm
